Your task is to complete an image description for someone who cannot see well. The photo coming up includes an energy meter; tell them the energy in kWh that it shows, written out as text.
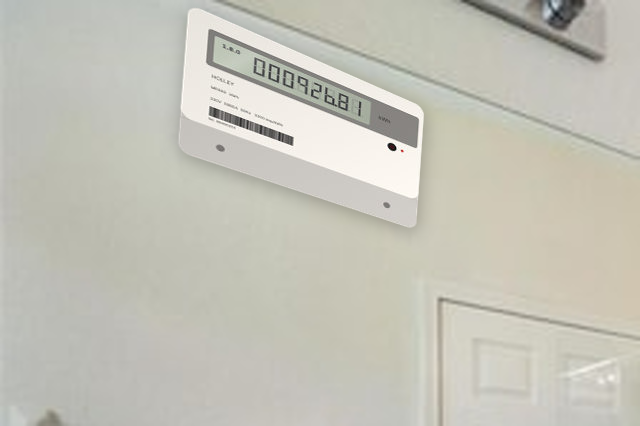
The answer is 926.81 kWh
